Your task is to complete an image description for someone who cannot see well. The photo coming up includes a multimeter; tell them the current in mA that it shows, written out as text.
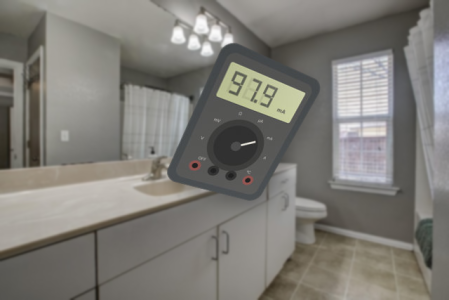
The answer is 97.9 mA
